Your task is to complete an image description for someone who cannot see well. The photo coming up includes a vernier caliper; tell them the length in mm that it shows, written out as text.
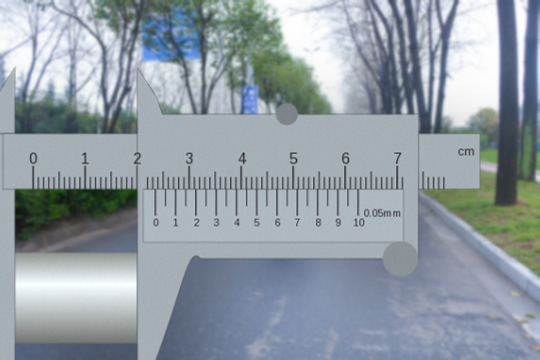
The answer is 23.5 mm
